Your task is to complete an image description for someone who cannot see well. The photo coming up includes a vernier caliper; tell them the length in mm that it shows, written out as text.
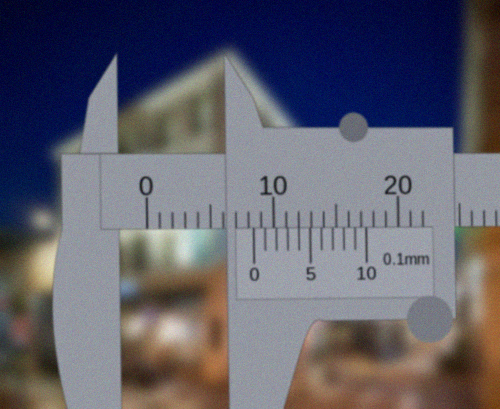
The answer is 8.4 mm
